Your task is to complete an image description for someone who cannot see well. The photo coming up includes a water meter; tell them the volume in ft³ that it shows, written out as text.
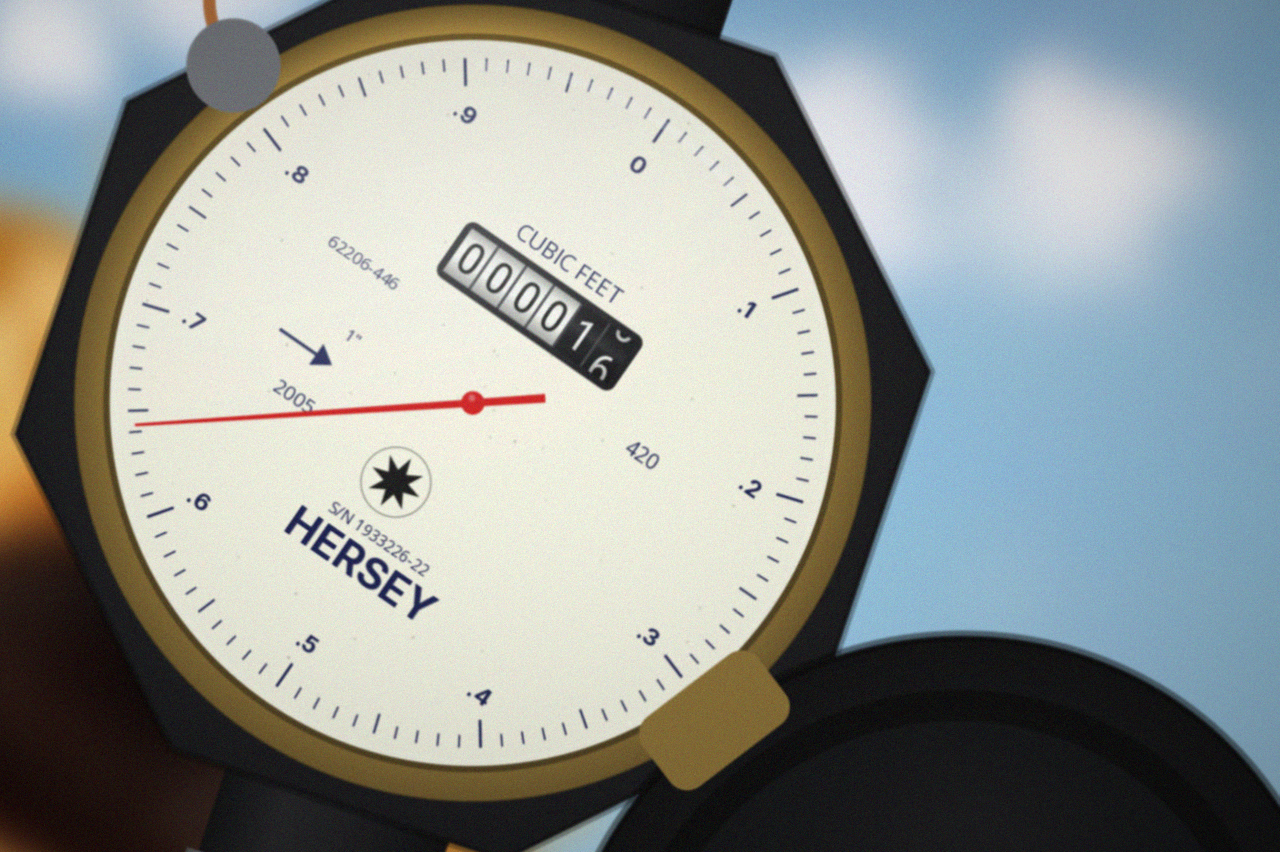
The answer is 15.64 ft³
